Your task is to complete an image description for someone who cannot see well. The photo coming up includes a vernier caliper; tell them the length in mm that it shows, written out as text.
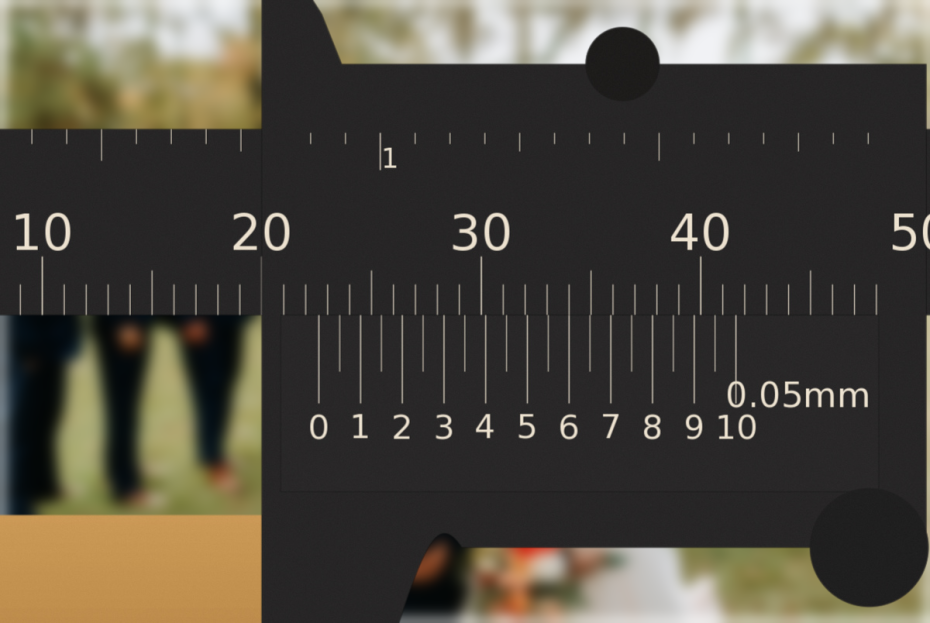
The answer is 22.60 mm
